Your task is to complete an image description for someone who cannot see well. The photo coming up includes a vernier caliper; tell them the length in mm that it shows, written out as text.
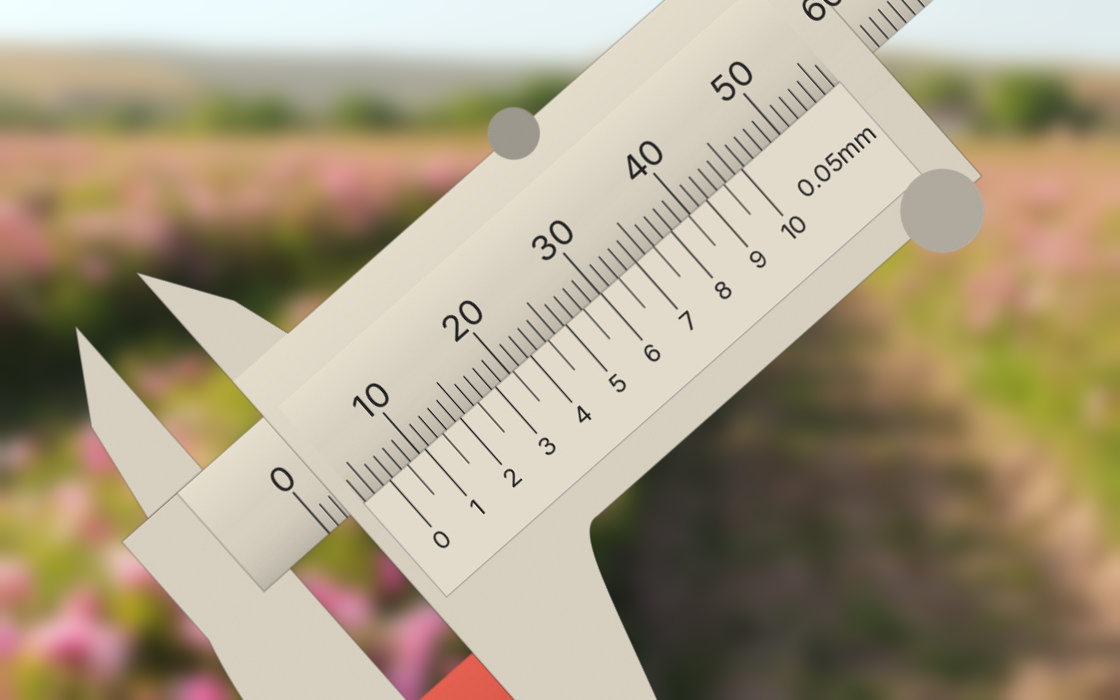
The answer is 6.7 mm
